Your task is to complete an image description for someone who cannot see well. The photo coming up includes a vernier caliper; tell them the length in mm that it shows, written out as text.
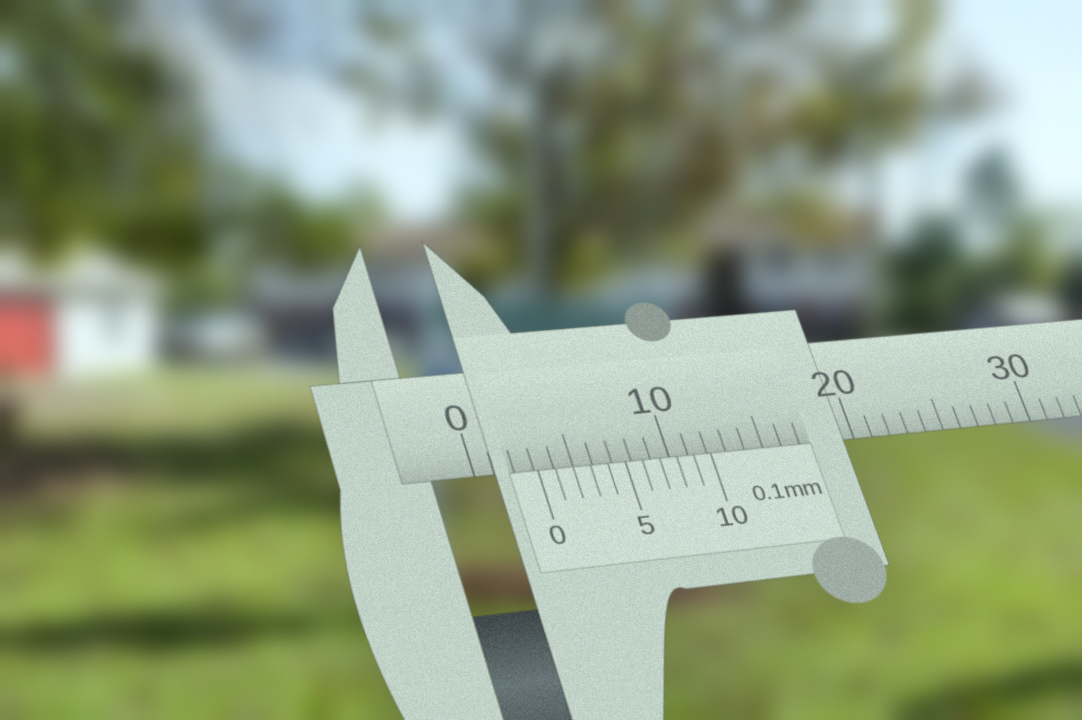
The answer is 3.2 mm
